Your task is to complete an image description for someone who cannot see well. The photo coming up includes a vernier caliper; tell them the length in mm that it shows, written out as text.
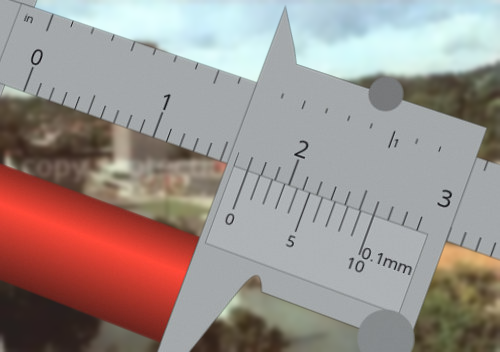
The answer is 17.0 mm
